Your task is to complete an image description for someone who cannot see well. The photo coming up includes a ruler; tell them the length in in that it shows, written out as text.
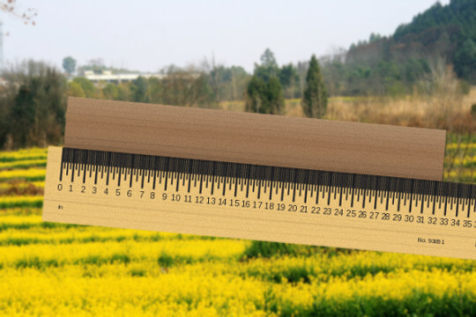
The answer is 32.5 in
